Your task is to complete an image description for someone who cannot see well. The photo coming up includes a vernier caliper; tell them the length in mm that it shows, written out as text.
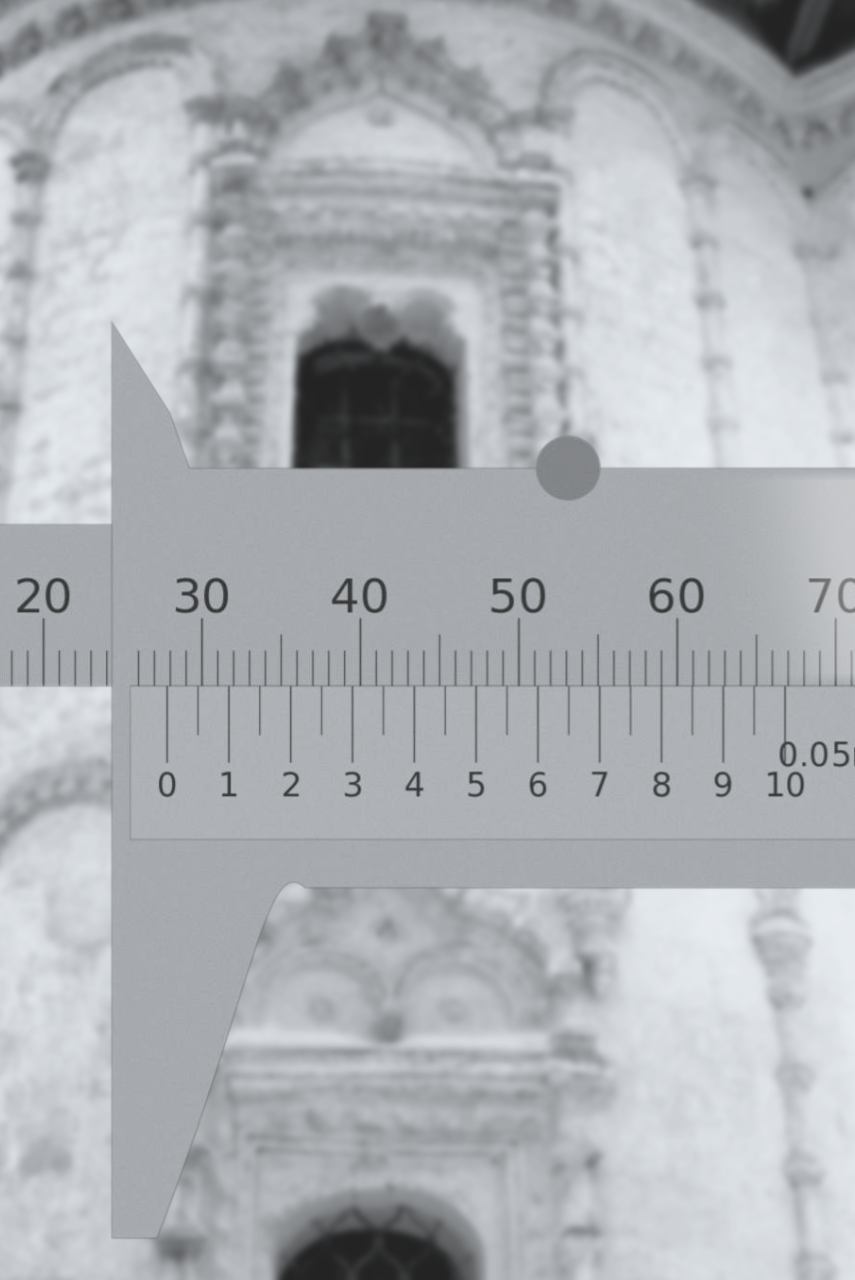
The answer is 27.8 mm
